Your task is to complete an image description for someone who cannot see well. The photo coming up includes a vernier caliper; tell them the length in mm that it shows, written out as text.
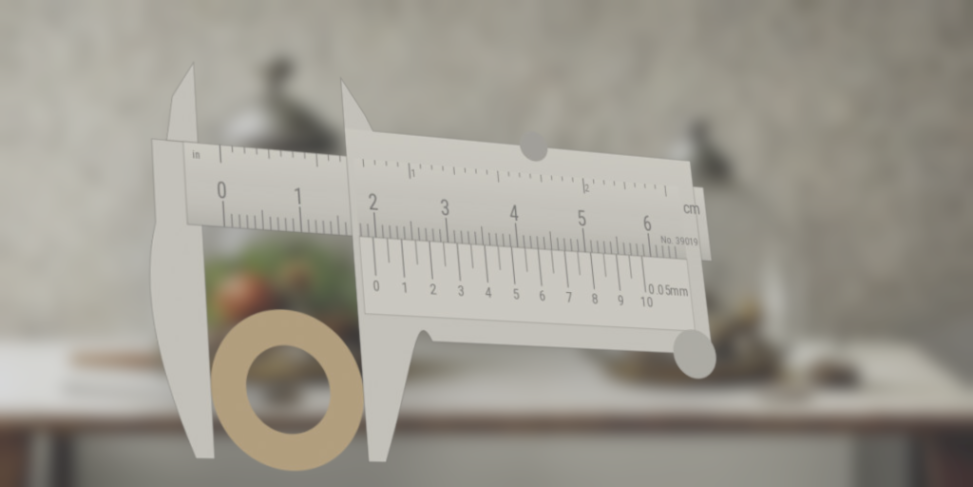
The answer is 19.6 mm
